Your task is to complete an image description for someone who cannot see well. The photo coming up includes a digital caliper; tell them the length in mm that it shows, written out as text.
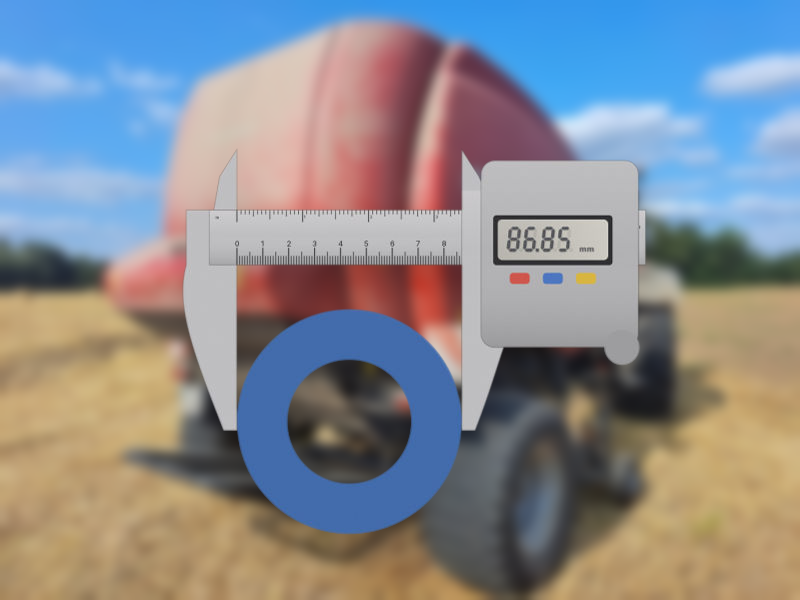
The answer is 86.85 mm
